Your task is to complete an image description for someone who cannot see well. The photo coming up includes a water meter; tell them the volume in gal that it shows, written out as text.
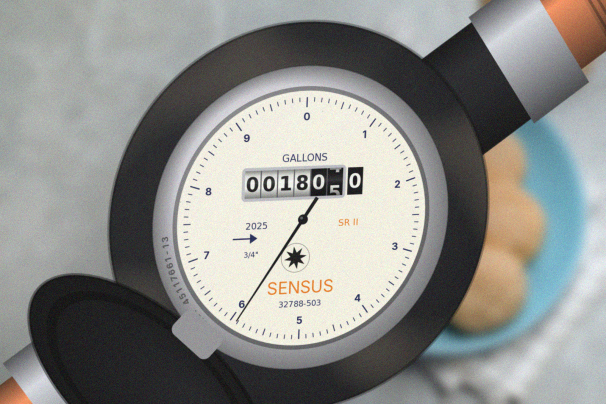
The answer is 18045.9 gal
